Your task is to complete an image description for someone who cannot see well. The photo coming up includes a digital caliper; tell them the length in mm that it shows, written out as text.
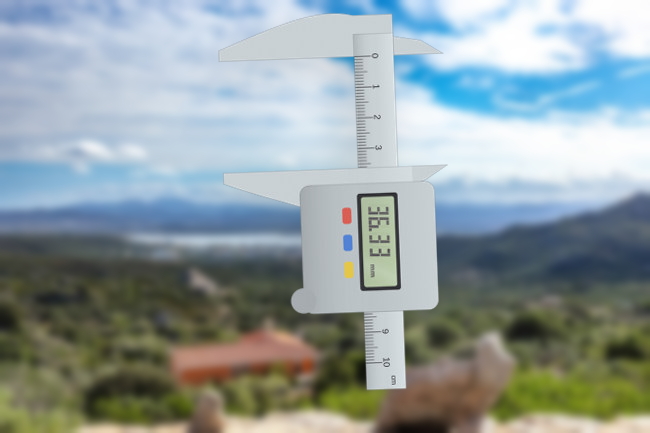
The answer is 36.33 mm
